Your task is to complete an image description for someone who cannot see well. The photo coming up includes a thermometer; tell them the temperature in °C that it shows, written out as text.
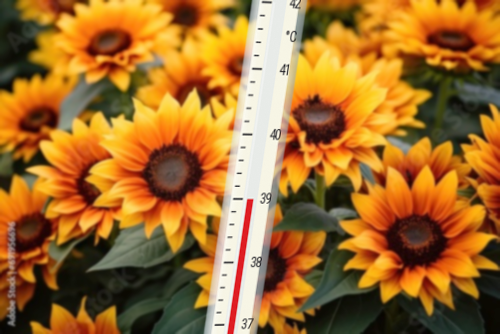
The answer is 39 °C
